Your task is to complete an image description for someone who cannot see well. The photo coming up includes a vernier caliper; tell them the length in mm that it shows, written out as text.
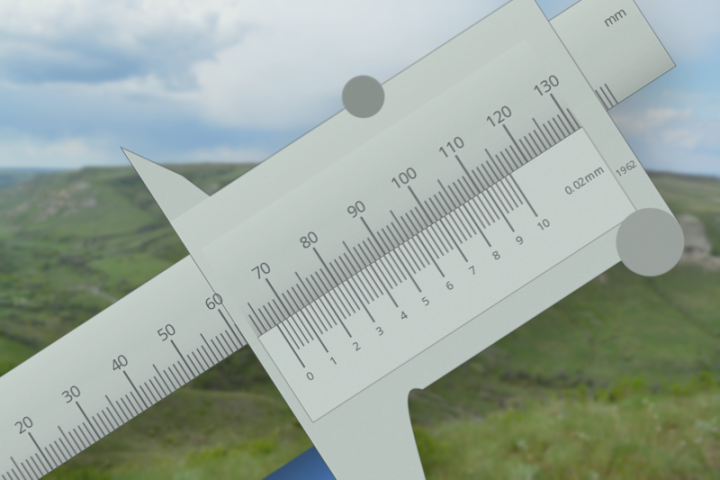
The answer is 67.2 mm
